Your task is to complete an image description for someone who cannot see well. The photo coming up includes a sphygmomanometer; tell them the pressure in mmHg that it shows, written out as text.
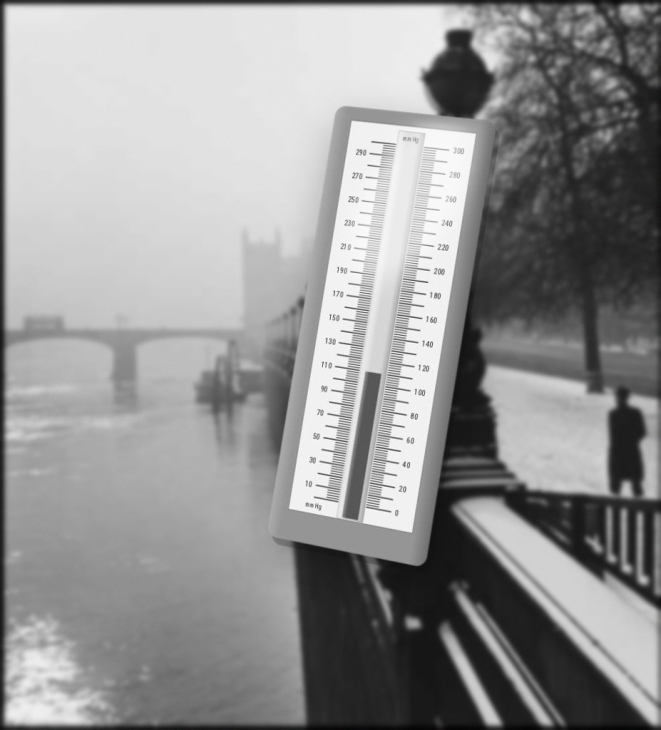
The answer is 110 mmHg
